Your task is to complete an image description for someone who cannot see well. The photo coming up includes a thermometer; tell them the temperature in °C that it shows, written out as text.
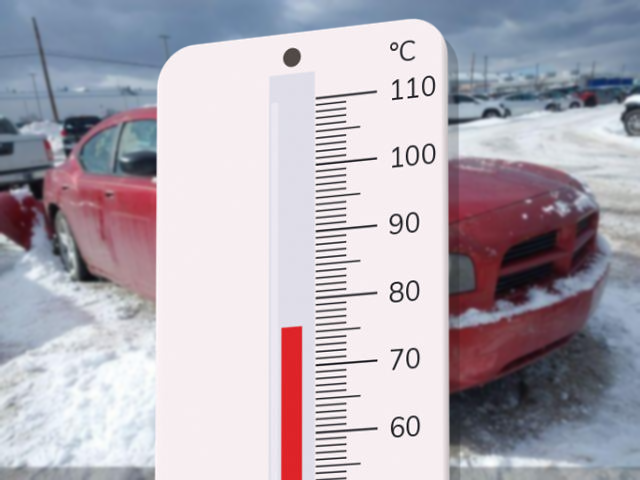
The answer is 76 °C
